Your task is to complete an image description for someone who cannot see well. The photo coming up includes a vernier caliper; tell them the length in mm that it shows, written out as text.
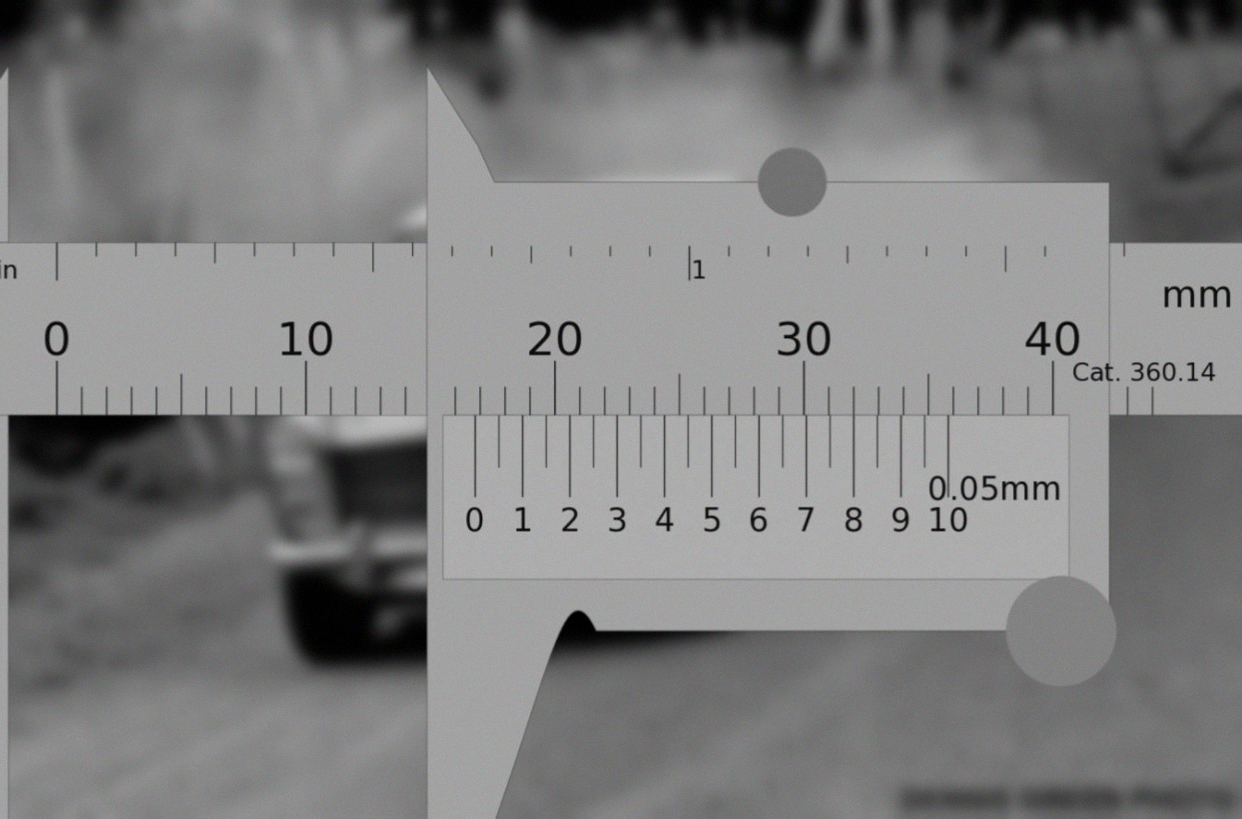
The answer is 16.80 mm
